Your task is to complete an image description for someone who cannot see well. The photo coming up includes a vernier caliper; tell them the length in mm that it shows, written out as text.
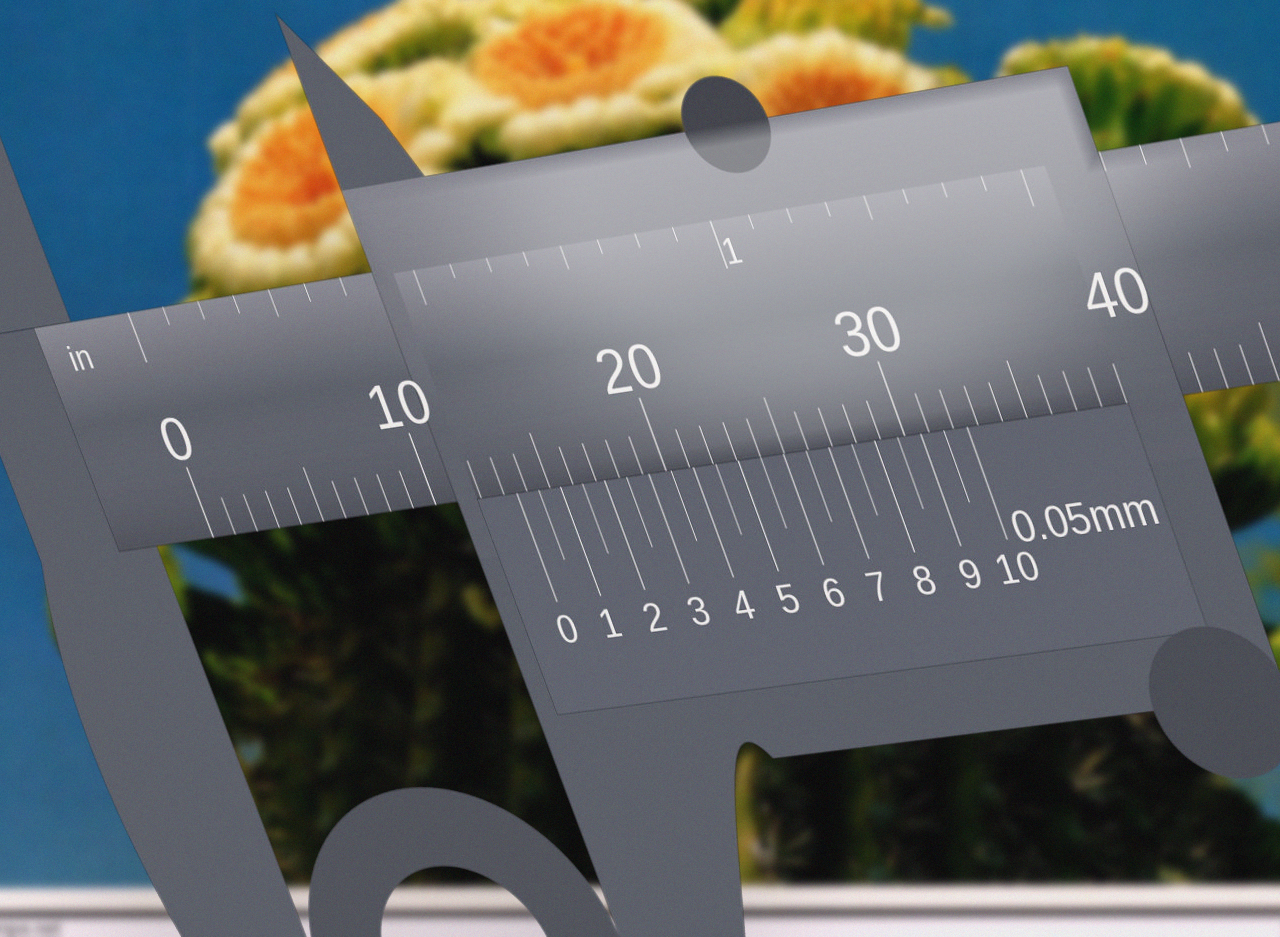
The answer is 13.55 mm
